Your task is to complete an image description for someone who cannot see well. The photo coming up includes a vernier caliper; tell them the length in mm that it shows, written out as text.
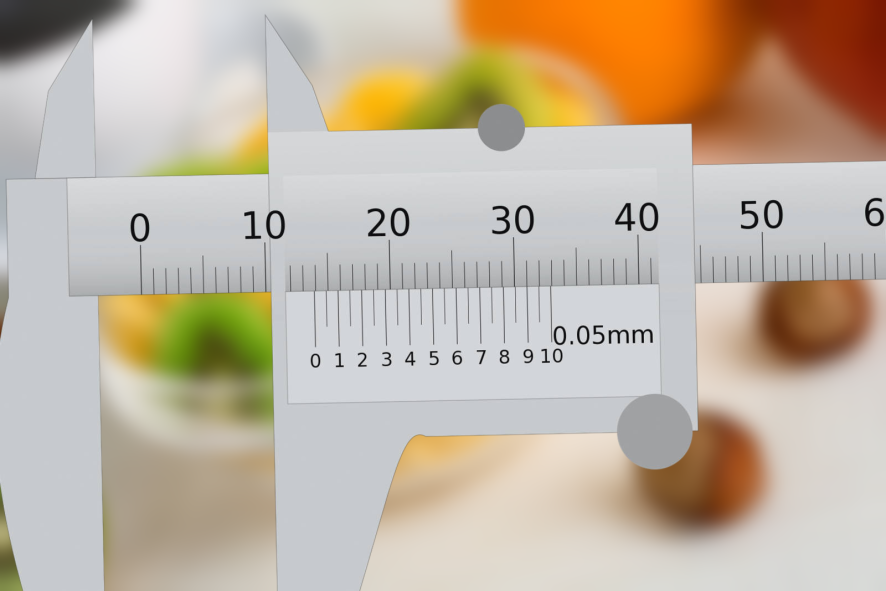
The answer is 13.9 mm
